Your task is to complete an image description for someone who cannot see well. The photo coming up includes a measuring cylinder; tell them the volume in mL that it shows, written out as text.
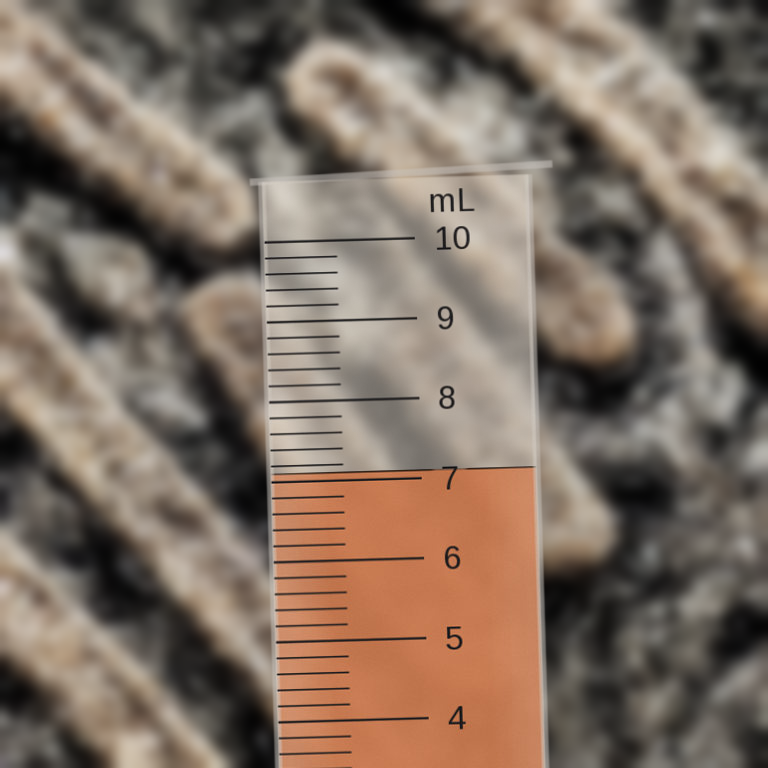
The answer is 7.1 mL
